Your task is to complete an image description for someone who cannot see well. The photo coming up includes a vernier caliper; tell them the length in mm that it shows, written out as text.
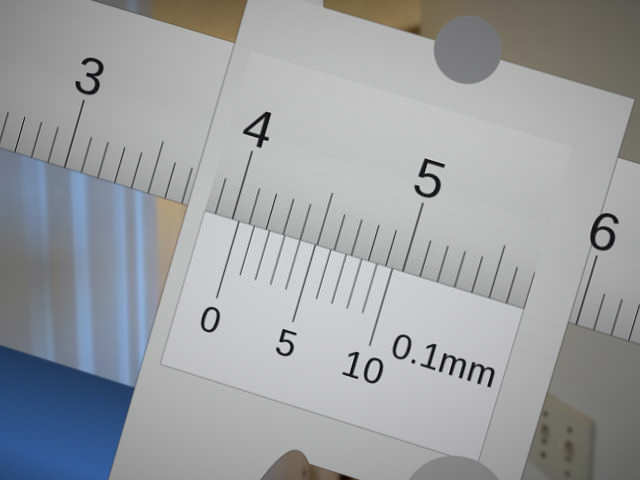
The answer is 40.4 mm
